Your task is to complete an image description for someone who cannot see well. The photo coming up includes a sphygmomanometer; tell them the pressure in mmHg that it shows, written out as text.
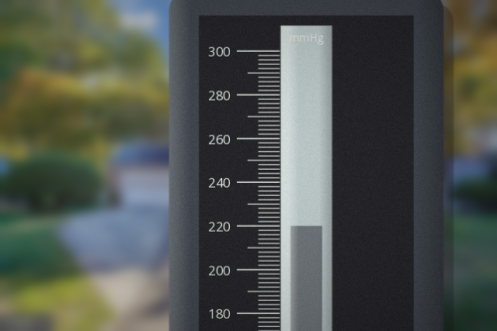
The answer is 220 mmHg
